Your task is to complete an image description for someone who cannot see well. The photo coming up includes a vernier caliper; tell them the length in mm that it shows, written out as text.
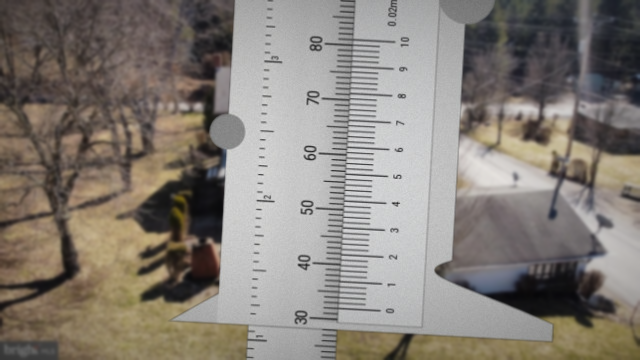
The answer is 32.0 mm
